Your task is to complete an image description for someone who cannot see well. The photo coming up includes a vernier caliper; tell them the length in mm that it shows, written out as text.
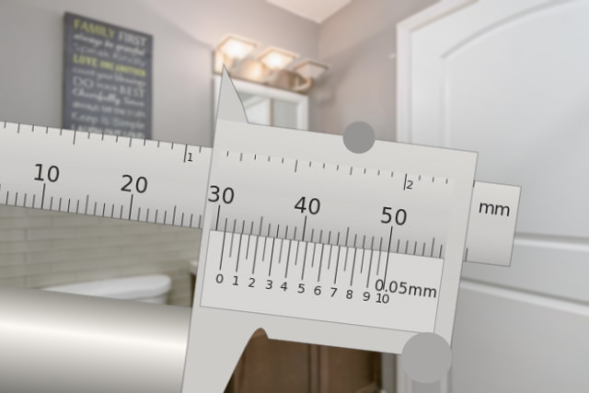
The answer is 31.0 mm
